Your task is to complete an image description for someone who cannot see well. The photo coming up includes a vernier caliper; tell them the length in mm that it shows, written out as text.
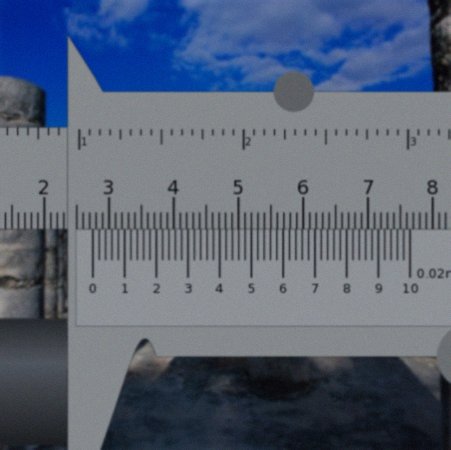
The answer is 27.5 mm
